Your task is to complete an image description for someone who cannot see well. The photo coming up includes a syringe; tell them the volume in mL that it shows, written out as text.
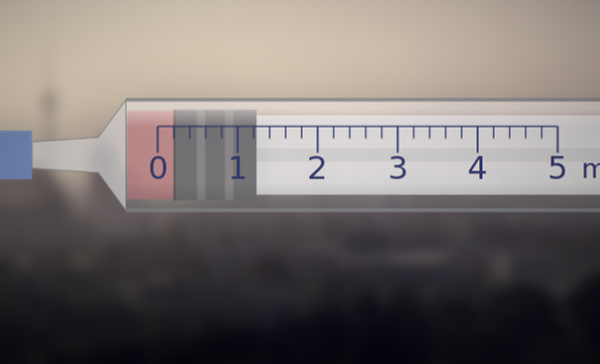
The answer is 0.2 mL
